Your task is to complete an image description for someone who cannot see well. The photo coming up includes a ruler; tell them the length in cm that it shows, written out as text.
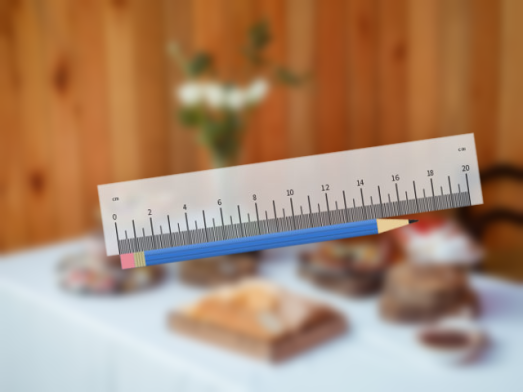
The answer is 17 cm
